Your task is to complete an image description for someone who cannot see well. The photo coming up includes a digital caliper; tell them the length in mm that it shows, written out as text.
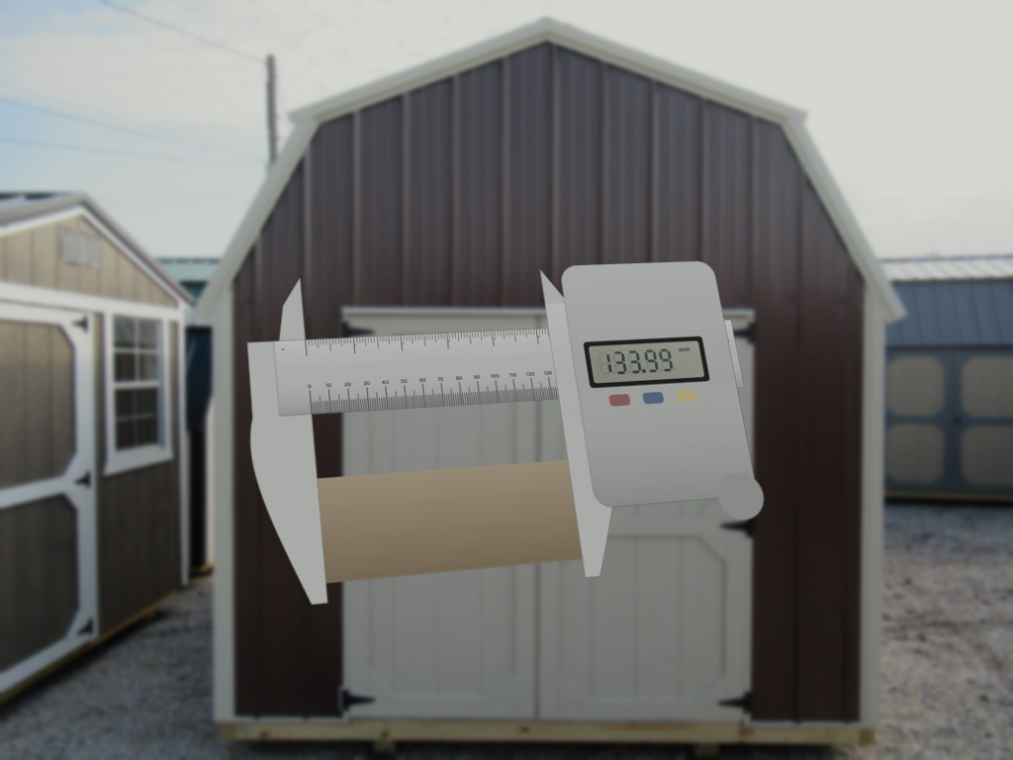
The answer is 133.99 mm
